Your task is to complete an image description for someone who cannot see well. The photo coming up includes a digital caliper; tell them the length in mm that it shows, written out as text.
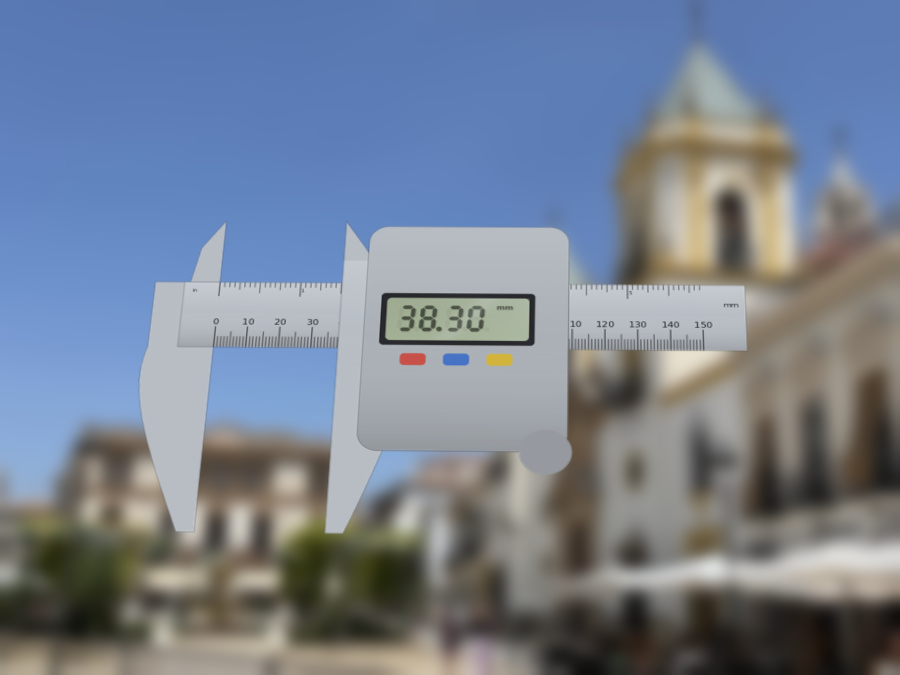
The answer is 38.30 mm
